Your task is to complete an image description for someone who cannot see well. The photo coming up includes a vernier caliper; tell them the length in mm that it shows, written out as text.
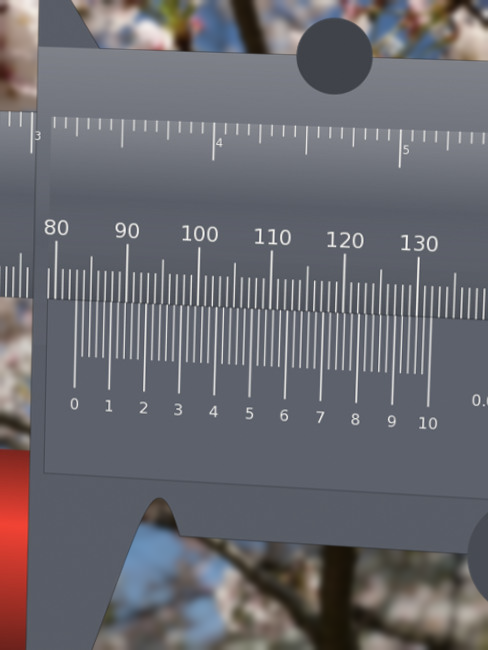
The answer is 83.0 mm
